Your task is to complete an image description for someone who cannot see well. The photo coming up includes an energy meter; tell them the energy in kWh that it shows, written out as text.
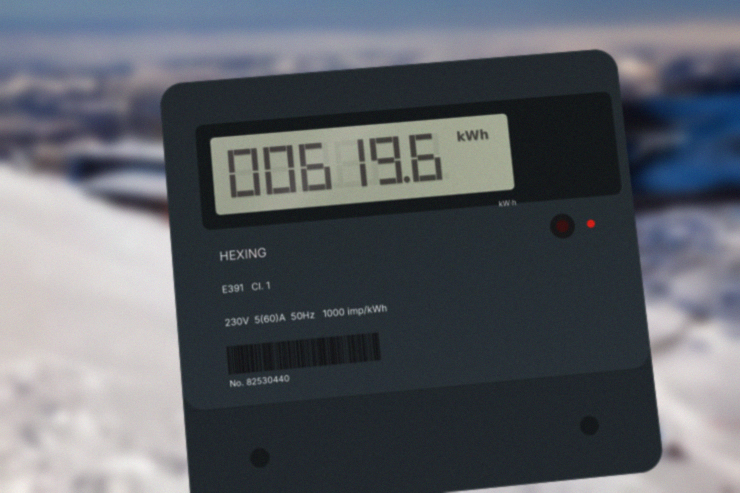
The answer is 619.6 kWh
